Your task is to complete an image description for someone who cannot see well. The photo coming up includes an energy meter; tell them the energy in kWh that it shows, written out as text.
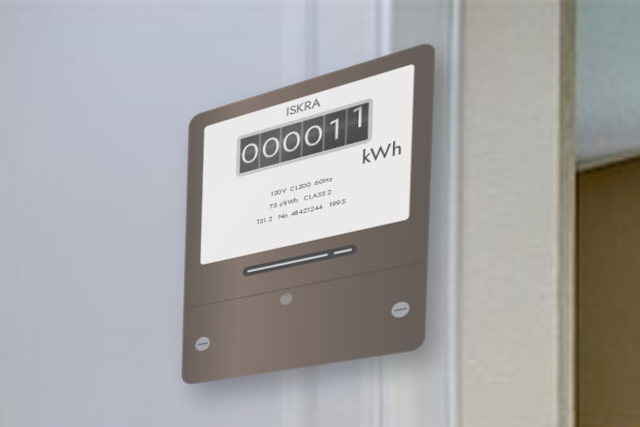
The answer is 11 kWh
